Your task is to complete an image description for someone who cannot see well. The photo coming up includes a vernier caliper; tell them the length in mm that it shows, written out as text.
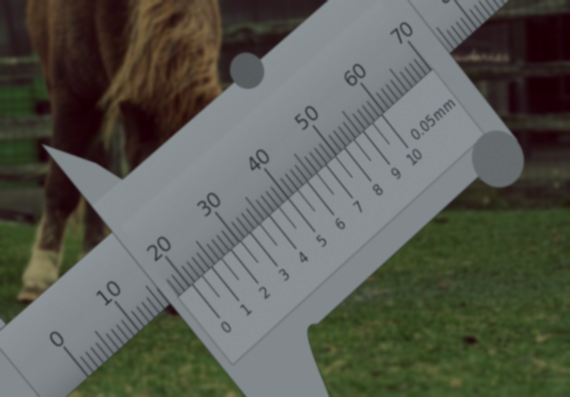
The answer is 20.5 mm
